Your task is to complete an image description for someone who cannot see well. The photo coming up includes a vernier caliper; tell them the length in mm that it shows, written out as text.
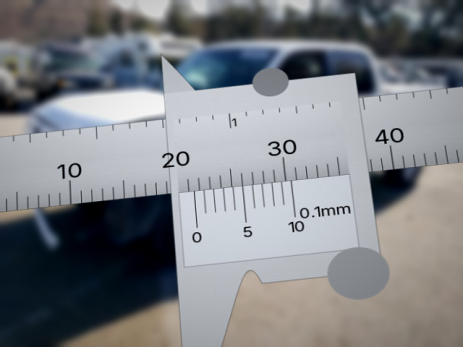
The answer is 21.5 mm
